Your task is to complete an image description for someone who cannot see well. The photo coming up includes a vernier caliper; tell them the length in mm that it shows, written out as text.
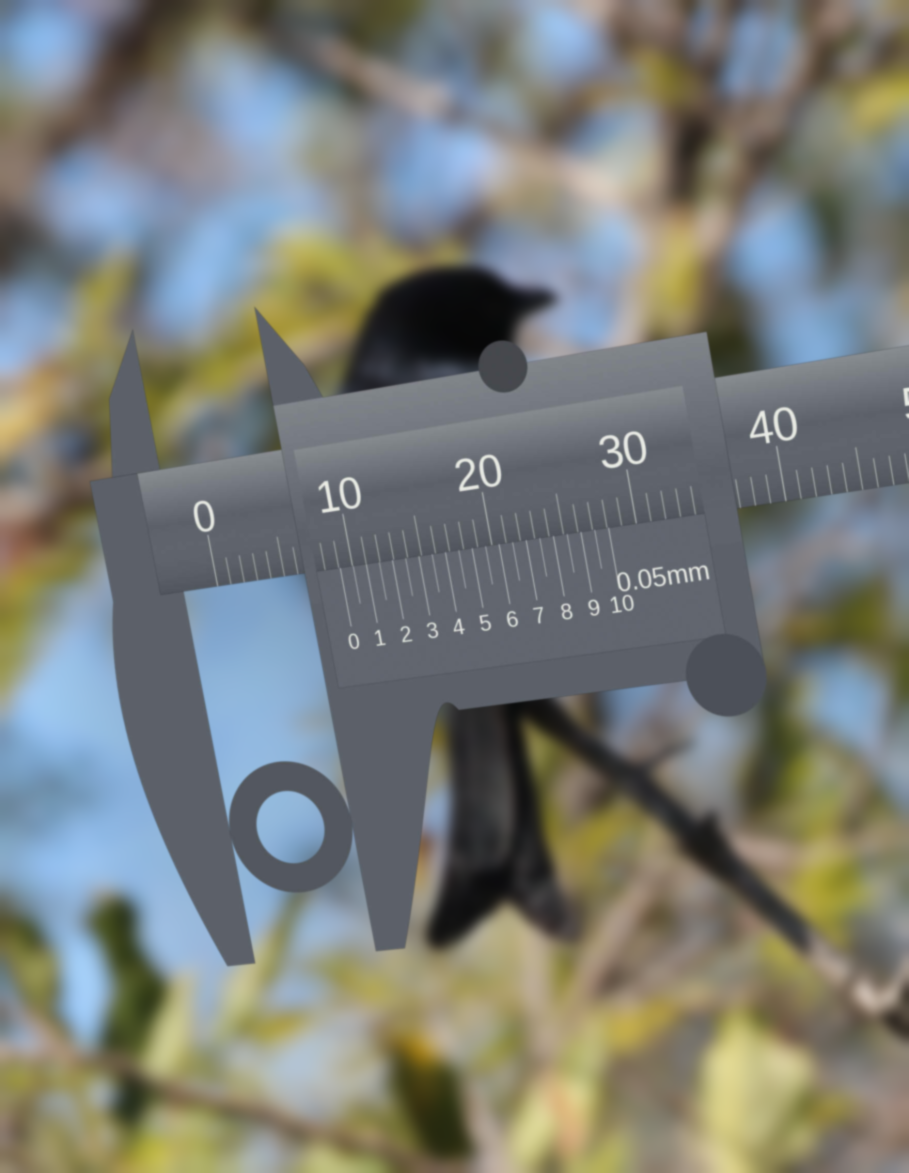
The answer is 9.1 mm
